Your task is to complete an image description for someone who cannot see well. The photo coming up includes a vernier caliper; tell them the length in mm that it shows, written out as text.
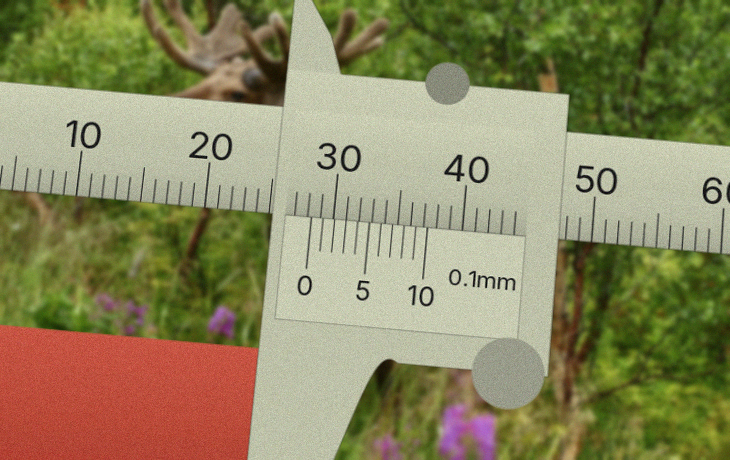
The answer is 28.3 mm
